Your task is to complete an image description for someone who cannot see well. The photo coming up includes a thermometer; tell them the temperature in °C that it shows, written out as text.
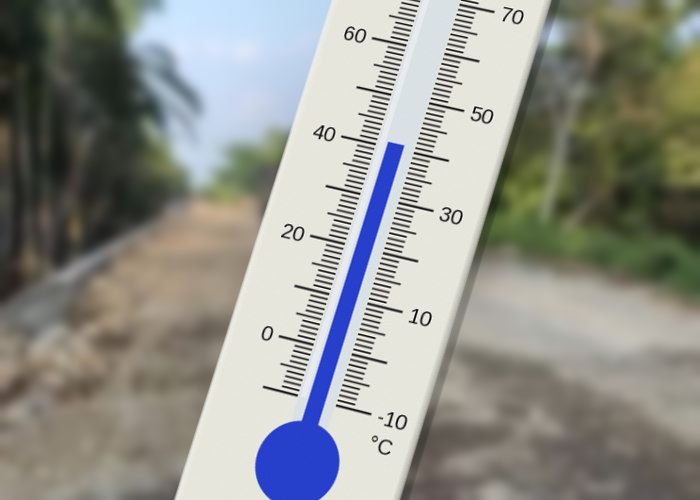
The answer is 41 °C
